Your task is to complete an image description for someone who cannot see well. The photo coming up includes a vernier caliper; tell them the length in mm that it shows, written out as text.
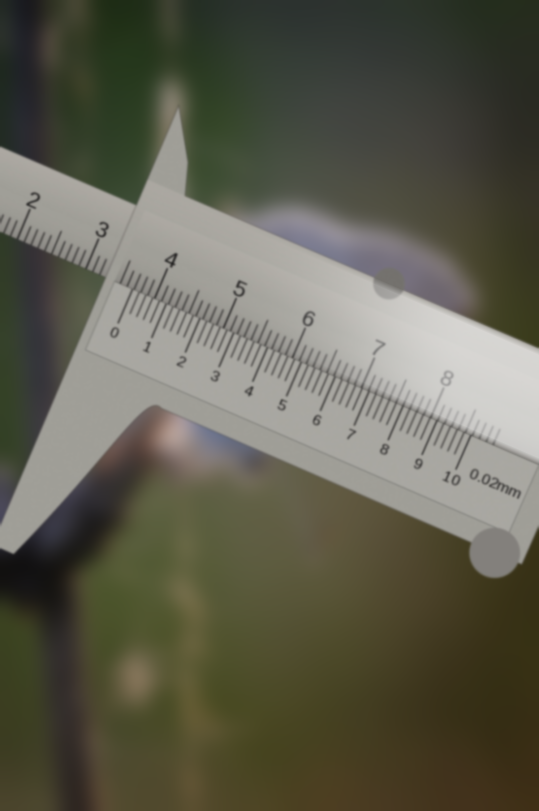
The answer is 36.8 mm
